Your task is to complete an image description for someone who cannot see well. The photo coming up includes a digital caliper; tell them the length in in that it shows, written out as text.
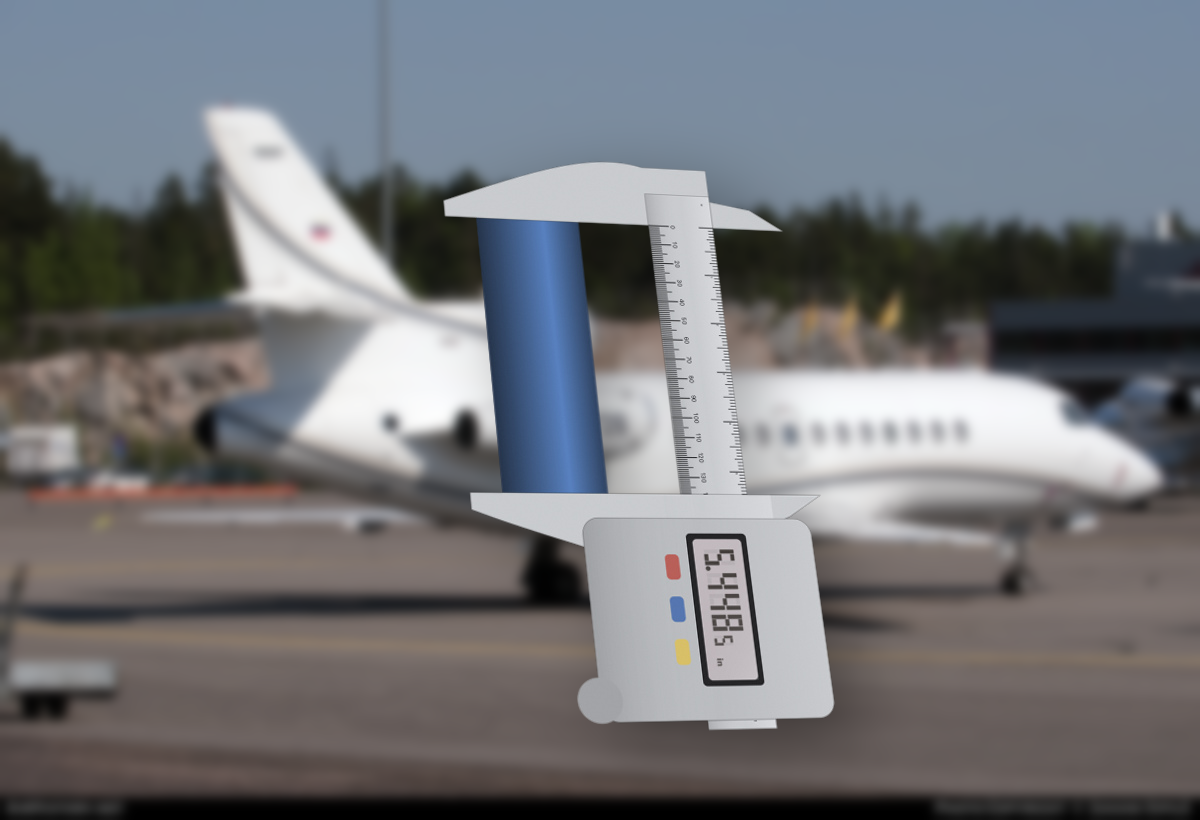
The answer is 5.4485 in
